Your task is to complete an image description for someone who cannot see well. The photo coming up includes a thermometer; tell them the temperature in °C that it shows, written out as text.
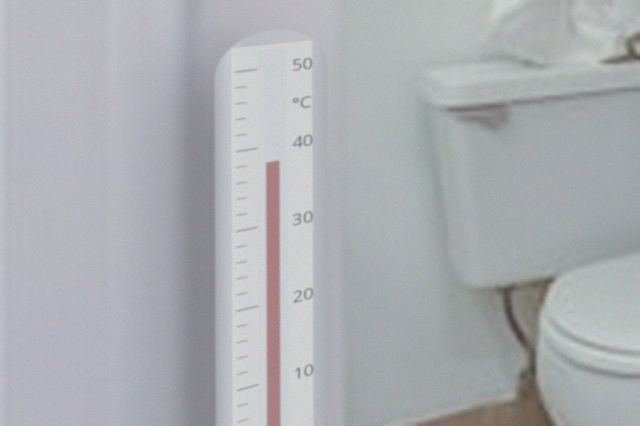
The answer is 38 °C
